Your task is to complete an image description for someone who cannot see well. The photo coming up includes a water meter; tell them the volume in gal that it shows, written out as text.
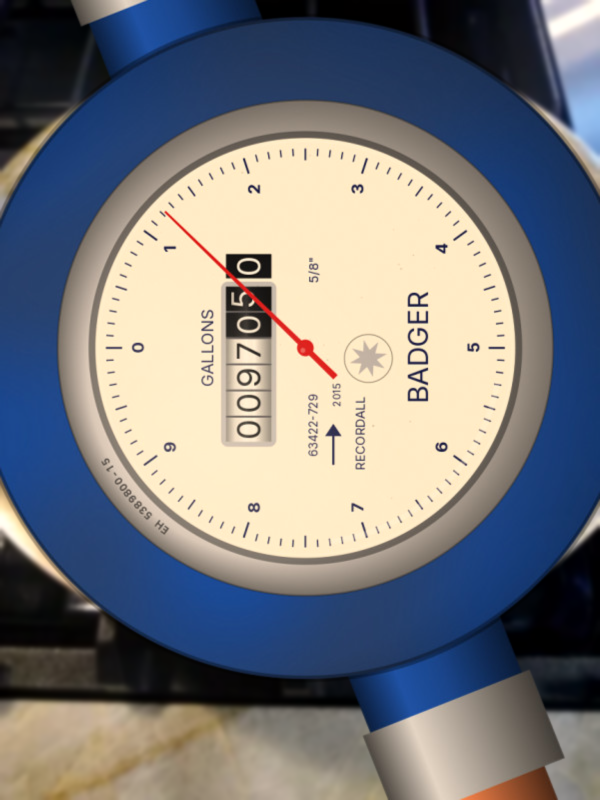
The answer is 97051.2 gal
